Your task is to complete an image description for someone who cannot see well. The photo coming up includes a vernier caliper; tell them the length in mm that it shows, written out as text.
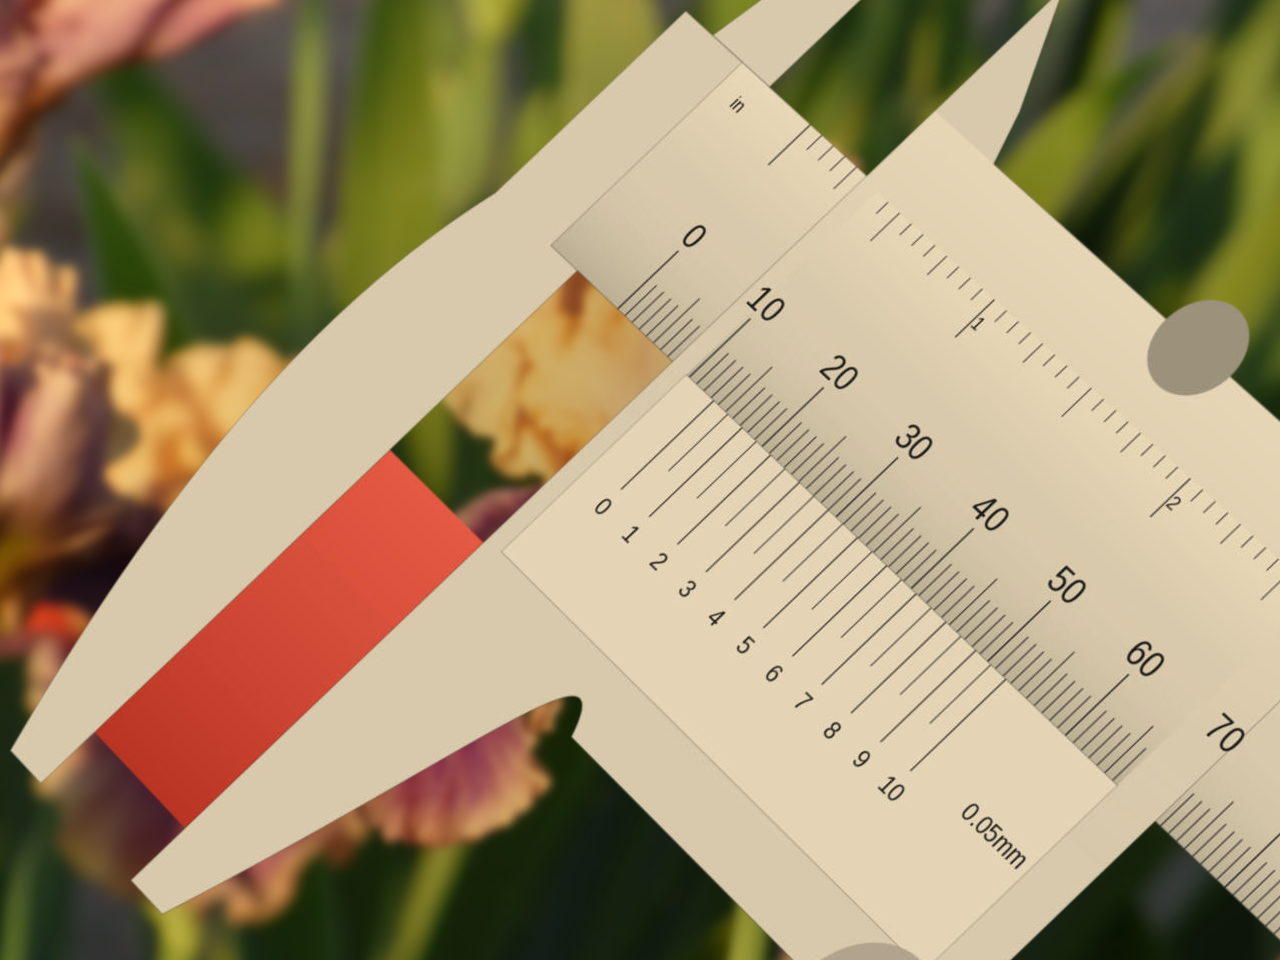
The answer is 13.4 mm
